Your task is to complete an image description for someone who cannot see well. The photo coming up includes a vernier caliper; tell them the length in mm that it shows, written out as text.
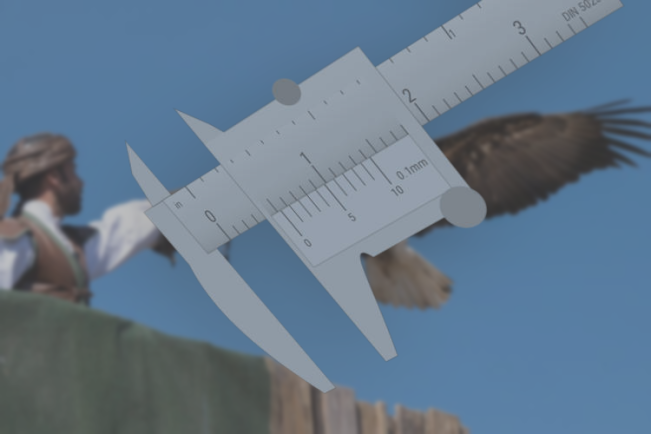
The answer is 5.3 mm
